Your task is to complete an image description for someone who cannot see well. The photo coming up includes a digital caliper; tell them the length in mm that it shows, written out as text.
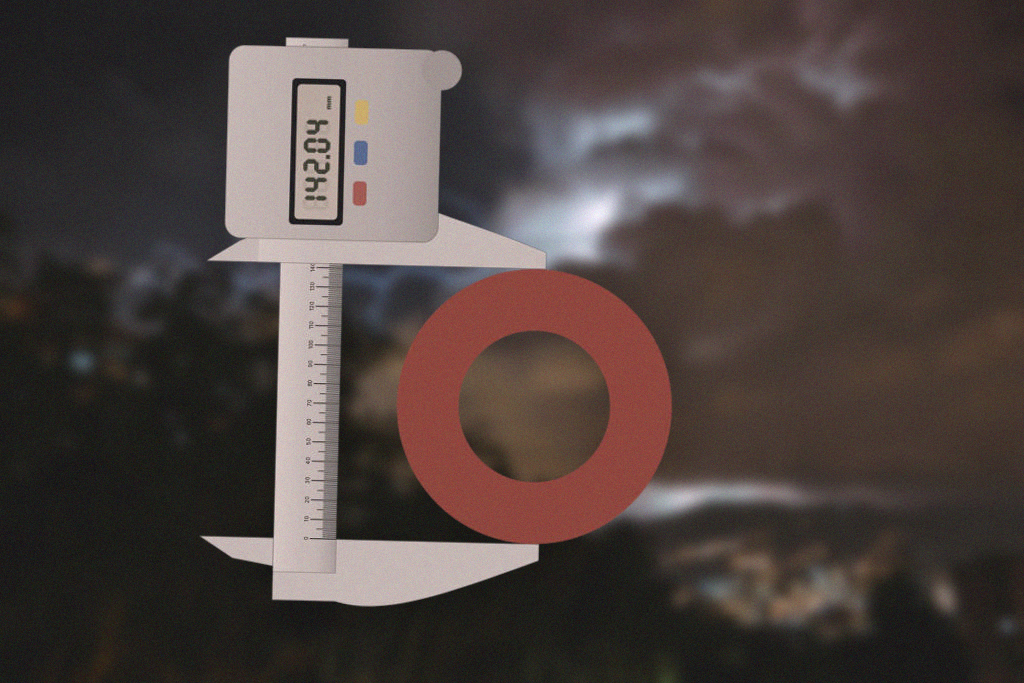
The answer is 142.04 mm
